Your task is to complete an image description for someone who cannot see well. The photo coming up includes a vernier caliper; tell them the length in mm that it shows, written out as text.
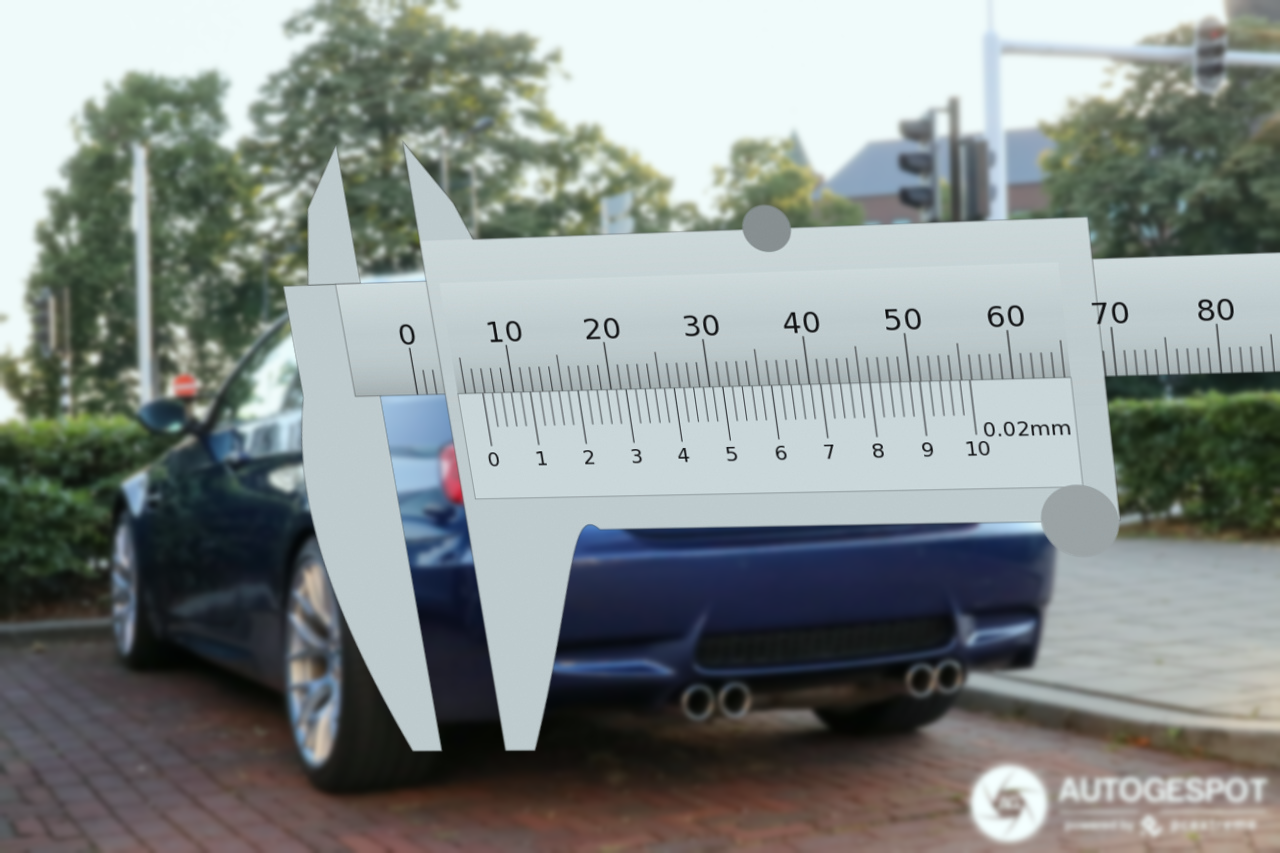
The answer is 6.8 mm
